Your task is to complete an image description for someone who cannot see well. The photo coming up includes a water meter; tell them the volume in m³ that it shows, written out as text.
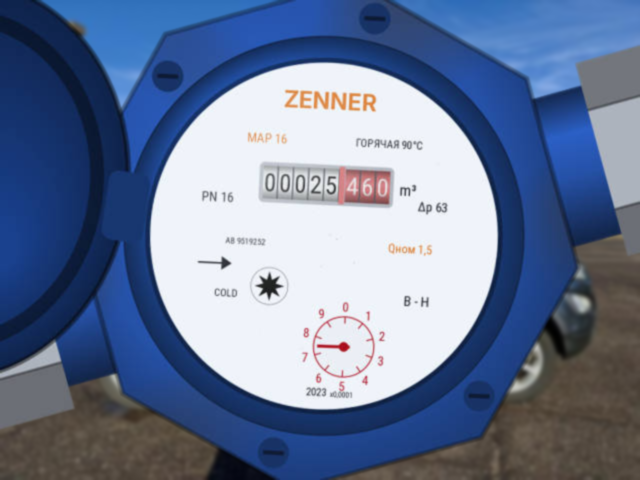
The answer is 25.4607 m³
